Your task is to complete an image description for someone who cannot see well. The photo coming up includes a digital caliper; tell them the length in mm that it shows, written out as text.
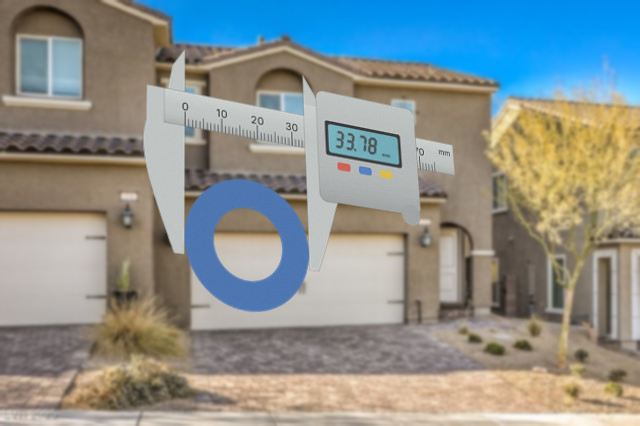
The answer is 33.78 mm
